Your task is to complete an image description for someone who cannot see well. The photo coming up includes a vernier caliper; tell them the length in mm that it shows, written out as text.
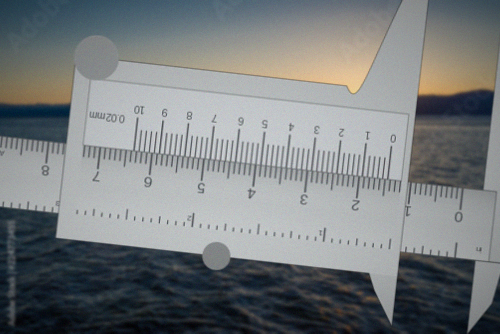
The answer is 14.5 mm
